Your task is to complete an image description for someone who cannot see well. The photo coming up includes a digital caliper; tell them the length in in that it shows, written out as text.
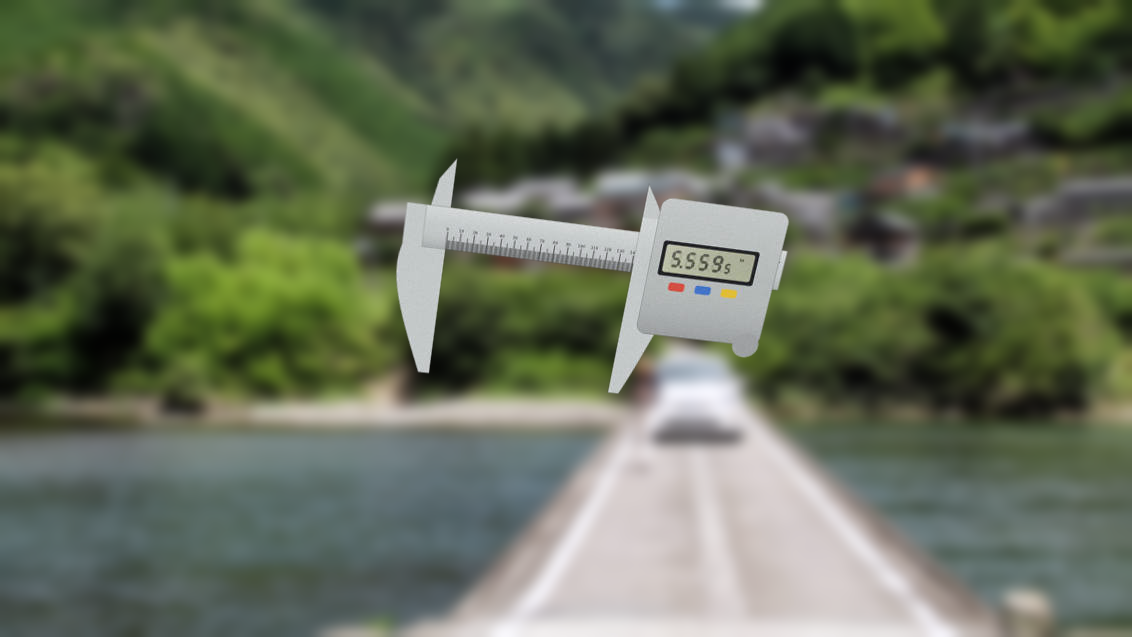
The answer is 5.5595 in
